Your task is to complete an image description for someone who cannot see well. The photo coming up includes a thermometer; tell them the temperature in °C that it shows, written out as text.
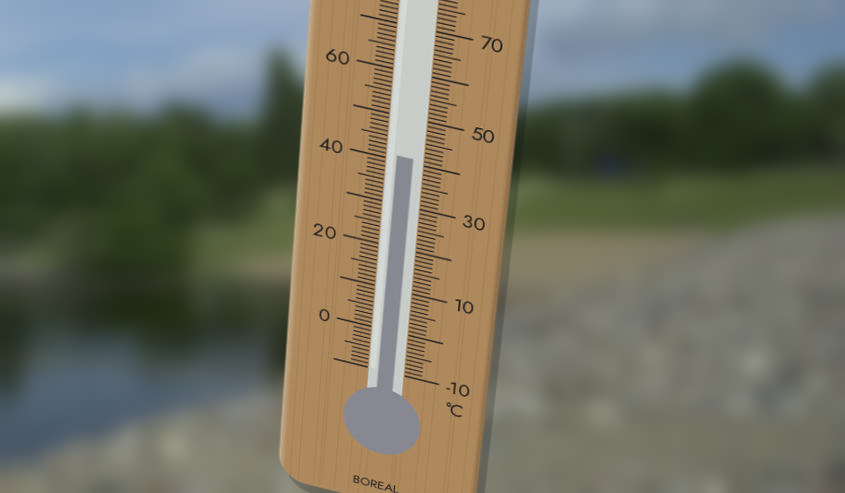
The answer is 41 °C
